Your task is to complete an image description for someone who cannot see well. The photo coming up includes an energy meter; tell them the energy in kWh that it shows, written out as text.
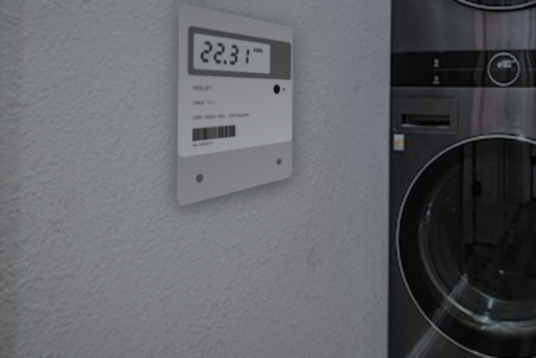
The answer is 22.31 kWh
